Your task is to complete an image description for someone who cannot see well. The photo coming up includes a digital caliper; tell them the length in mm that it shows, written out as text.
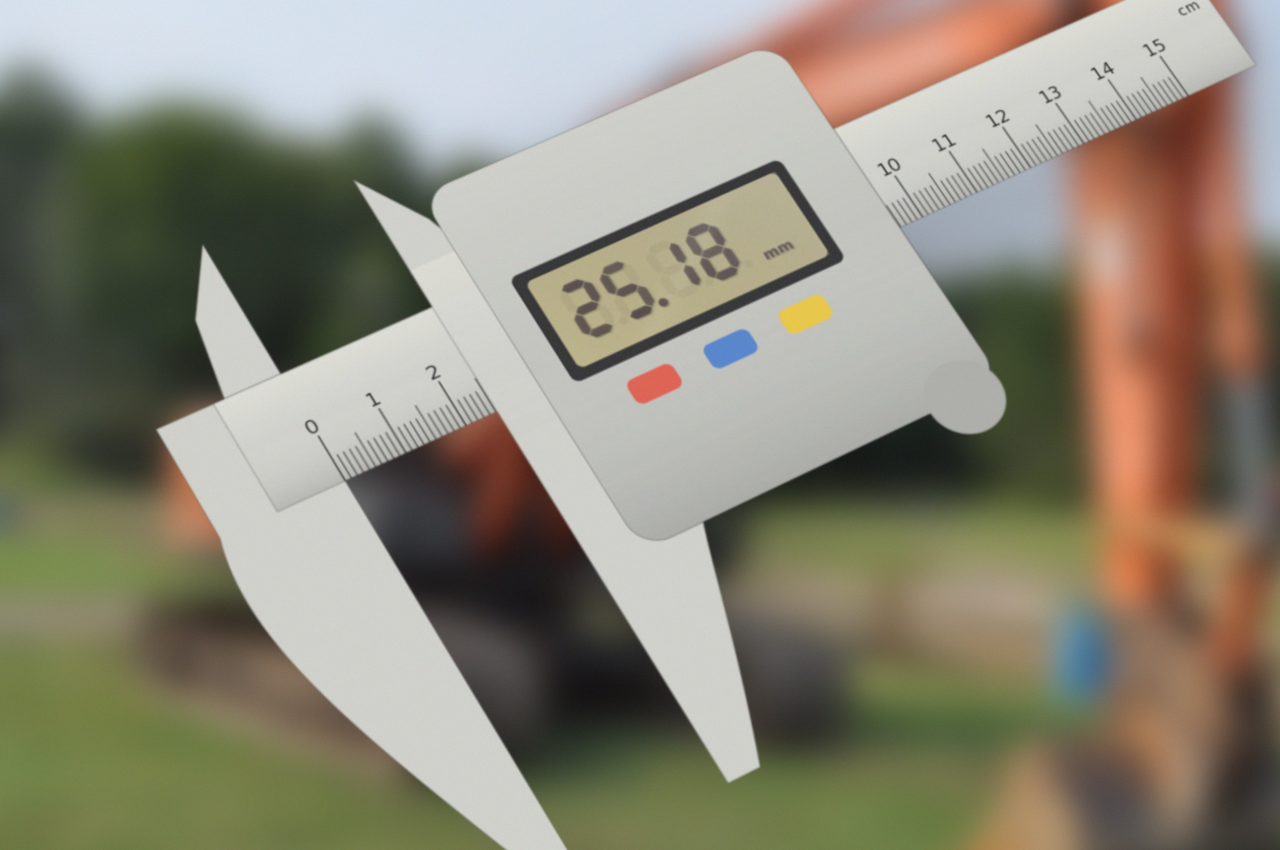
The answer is 25.18 mm
